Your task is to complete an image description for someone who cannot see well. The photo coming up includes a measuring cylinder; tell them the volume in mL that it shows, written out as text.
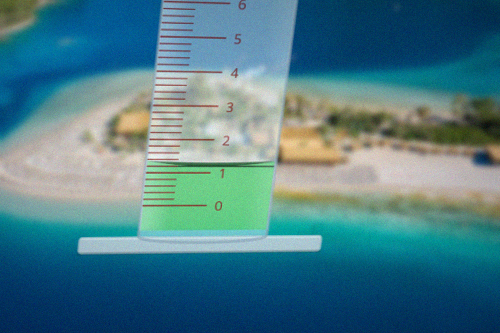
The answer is 1.2 mL
